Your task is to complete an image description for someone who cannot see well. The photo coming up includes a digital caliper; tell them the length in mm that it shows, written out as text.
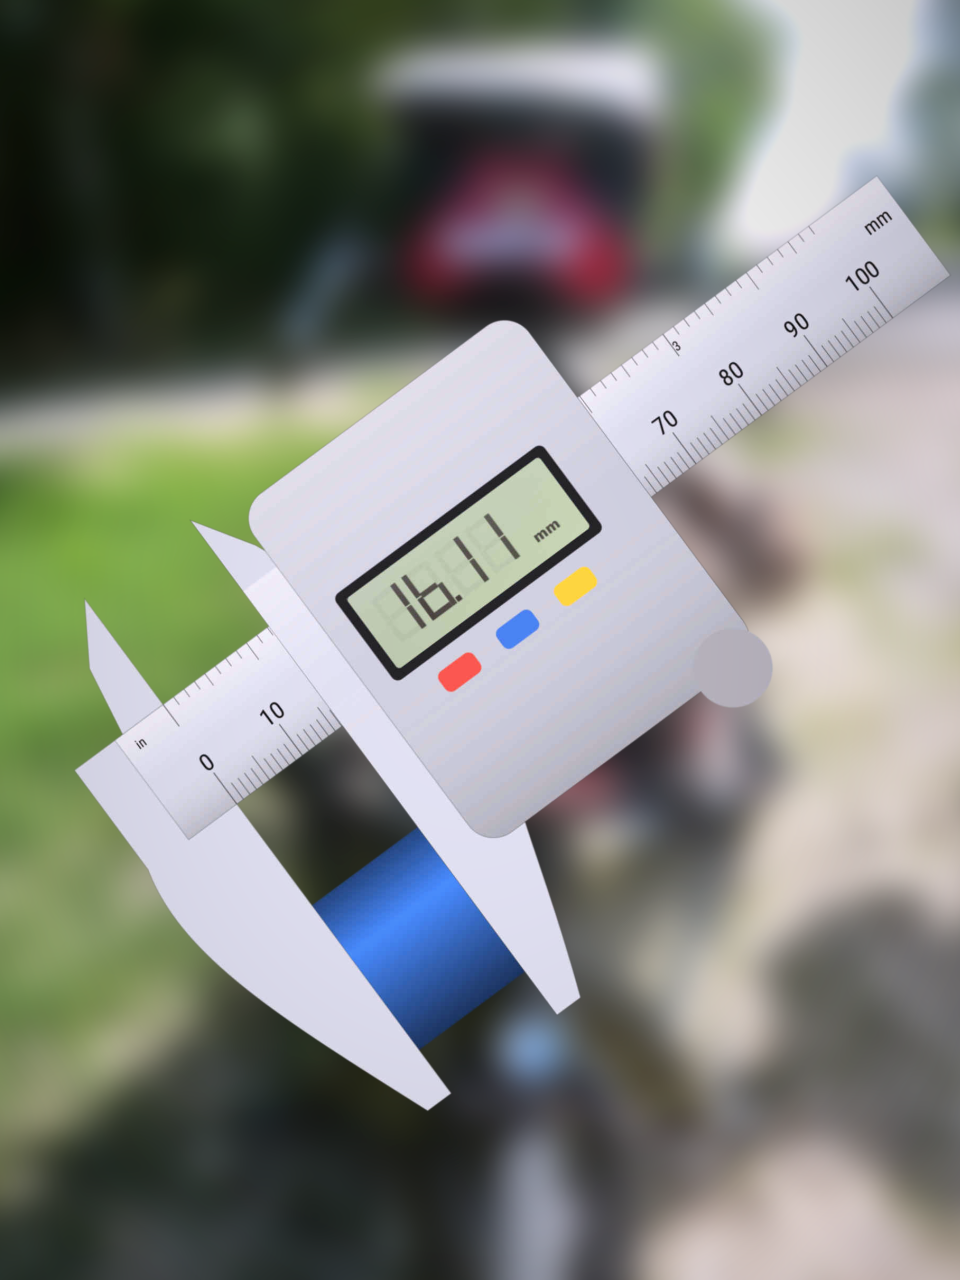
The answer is 16.11 mm
